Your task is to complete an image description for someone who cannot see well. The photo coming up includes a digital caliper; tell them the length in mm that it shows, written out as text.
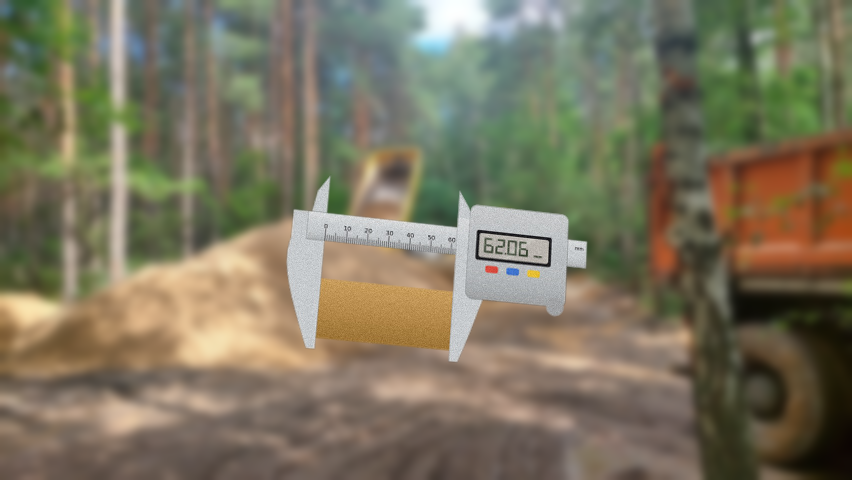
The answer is 62.06 mm
